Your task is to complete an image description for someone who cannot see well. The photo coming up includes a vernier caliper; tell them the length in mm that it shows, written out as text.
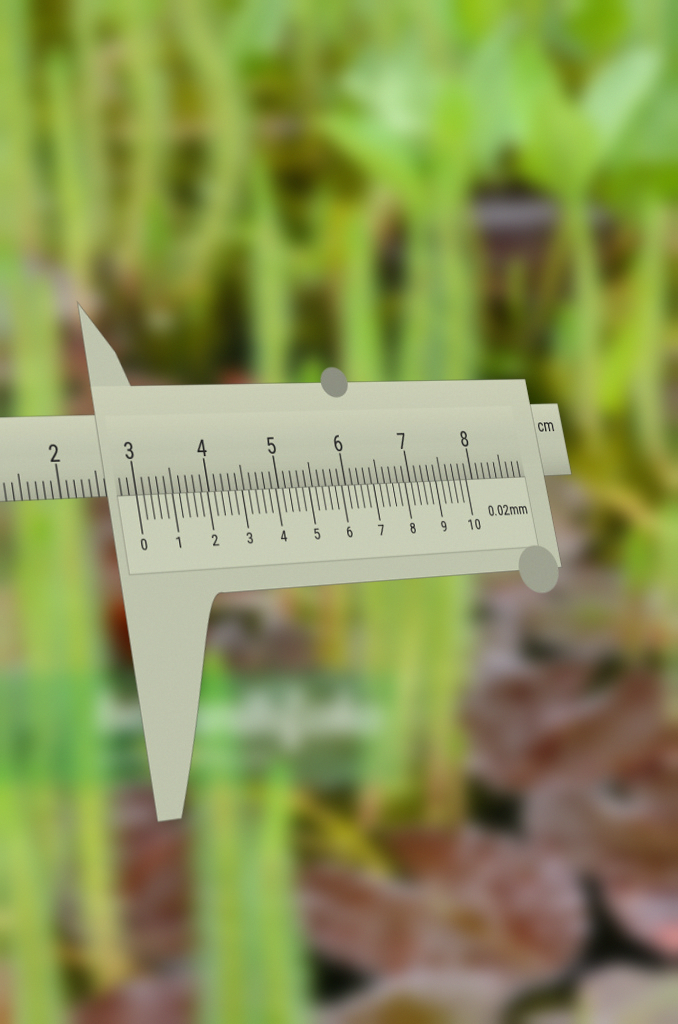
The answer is 30.0 mm
